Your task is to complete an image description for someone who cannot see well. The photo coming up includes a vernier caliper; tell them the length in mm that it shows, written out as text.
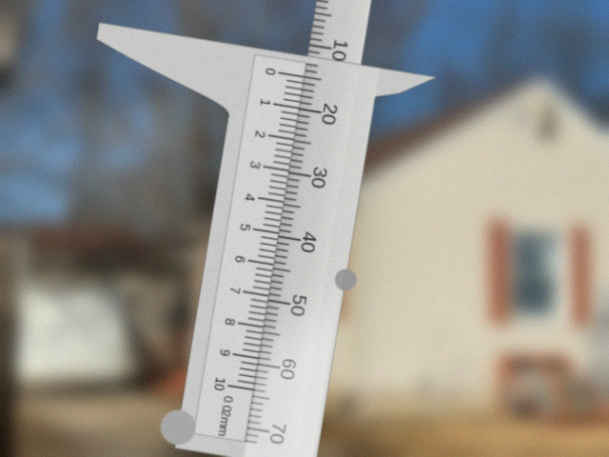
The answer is 15.0 mm
